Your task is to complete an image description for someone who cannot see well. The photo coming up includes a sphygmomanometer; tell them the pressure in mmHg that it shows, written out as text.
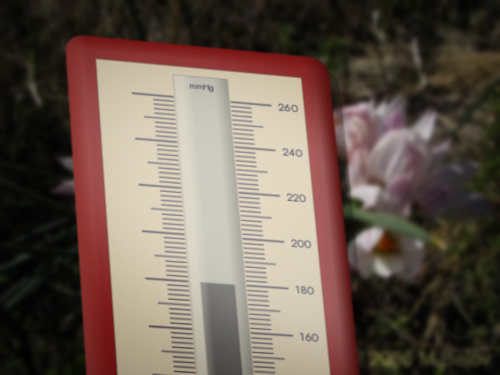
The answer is 180 mmHg
